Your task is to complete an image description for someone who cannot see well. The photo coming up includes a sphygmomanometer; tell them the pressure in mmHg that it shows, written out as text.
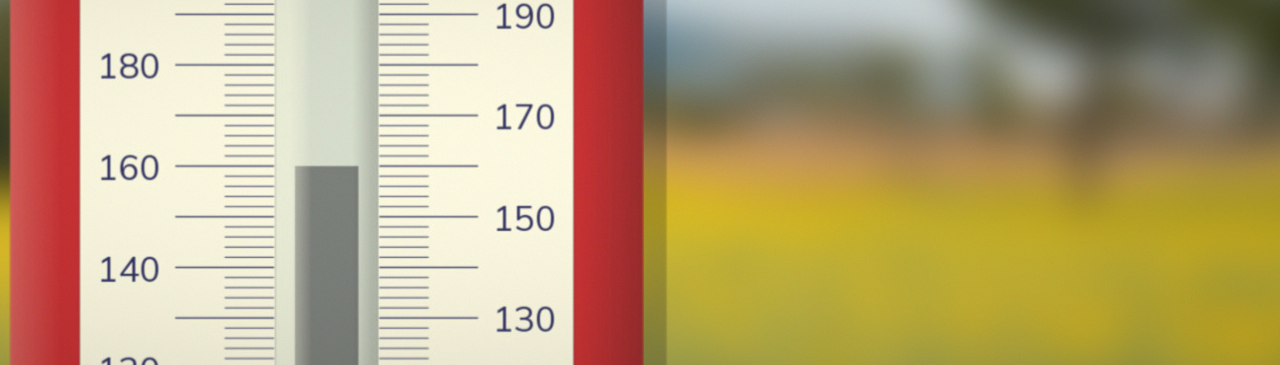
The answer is 160 mmHg
